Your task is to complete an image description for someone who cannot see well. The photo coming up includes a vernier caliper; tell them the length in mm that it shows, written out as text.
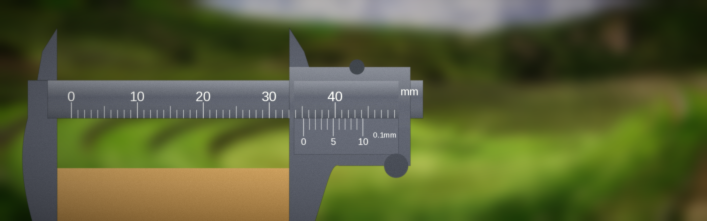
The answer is 35.2 mm
